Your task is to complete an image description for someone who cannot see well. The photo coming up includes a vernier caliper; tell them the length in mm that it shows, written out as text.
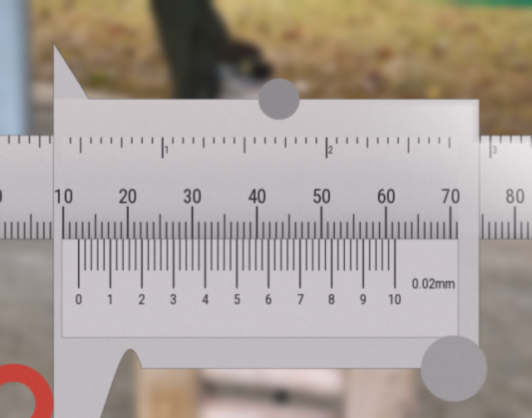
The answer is 12.4 mm
